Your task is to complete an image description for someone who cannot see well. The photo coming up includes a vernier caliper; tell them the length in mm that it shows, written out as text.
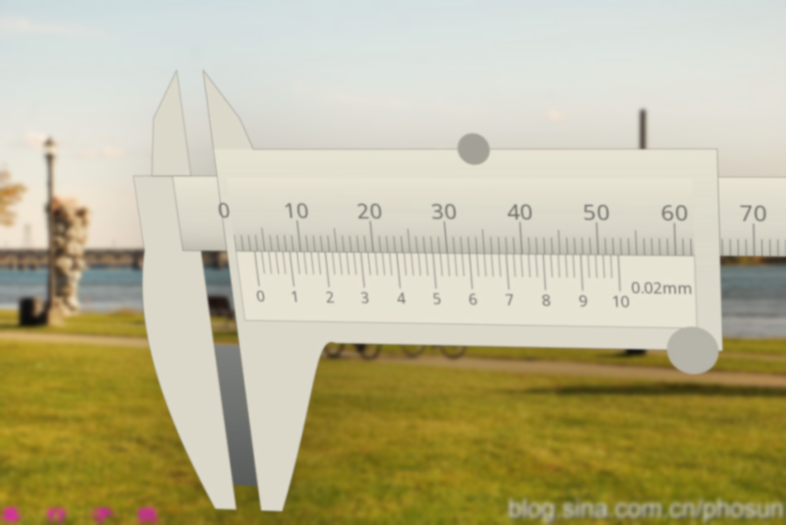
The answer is 3.6 mm
